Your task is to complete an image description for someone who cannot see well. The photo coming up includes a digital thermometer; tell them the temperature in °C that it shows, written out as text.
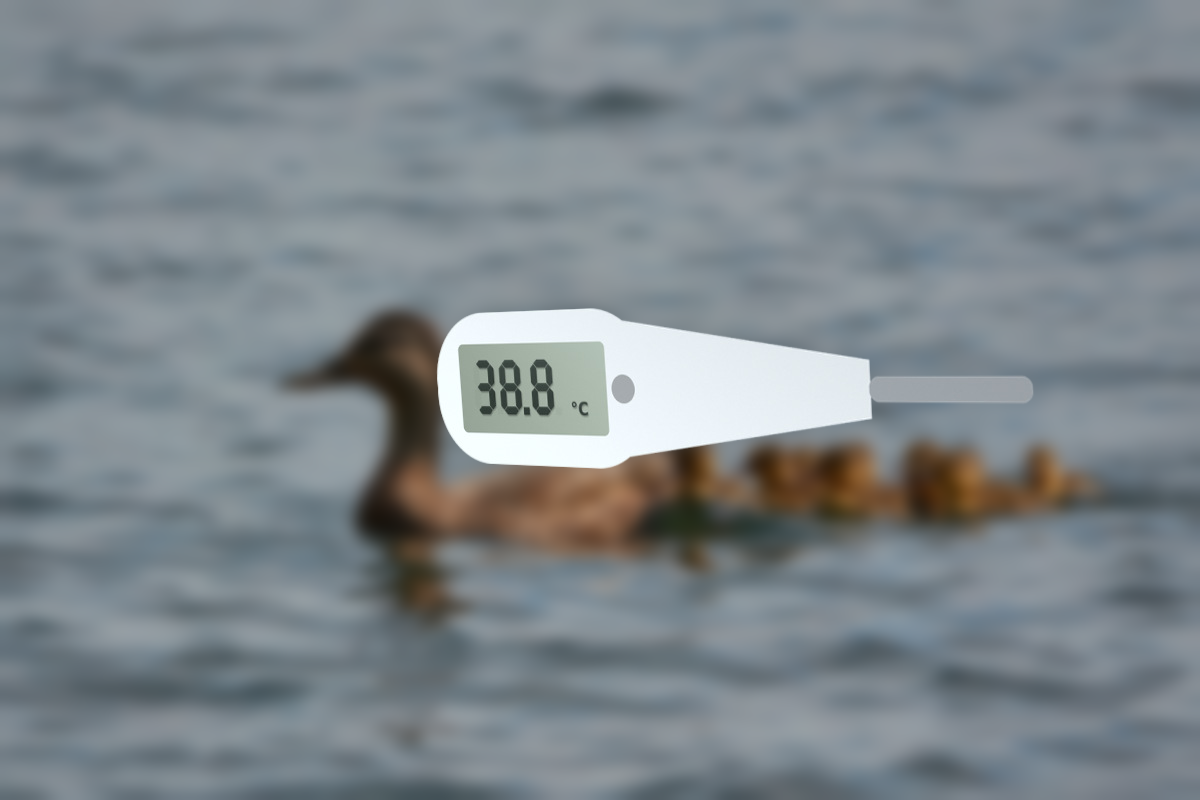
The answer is 38.8 °C
